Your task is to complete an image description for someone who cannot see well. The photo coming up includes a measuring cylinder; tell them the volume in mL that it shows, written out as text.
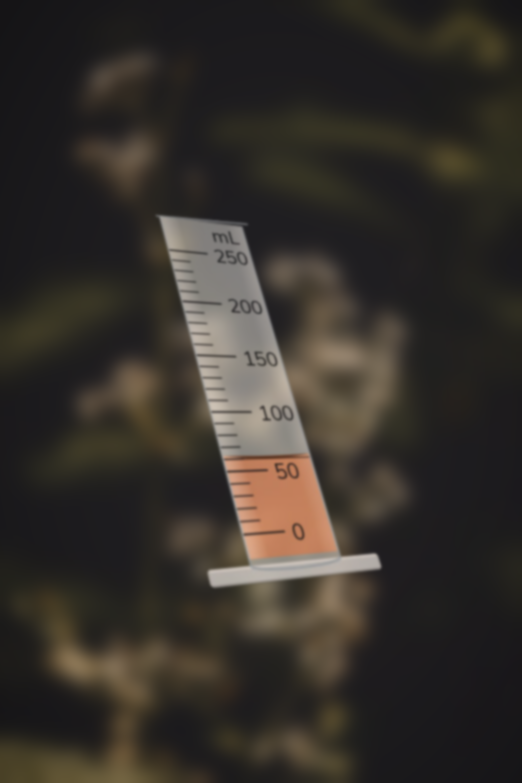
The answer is 60 mL
